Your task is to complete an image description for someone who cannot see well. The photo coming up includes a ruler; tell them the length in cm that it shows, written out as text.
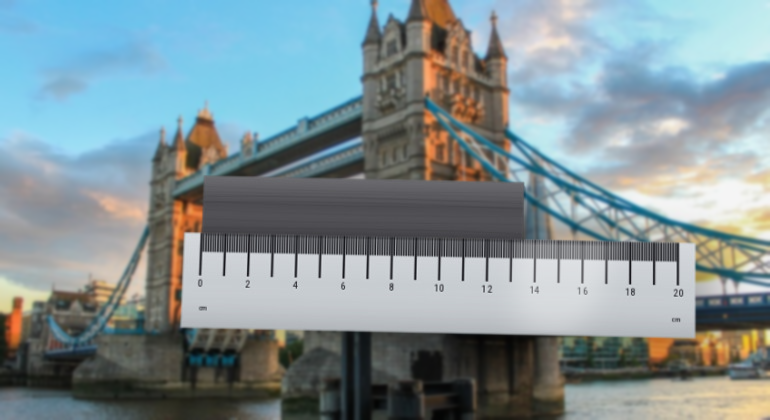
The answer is 13.5 cm
